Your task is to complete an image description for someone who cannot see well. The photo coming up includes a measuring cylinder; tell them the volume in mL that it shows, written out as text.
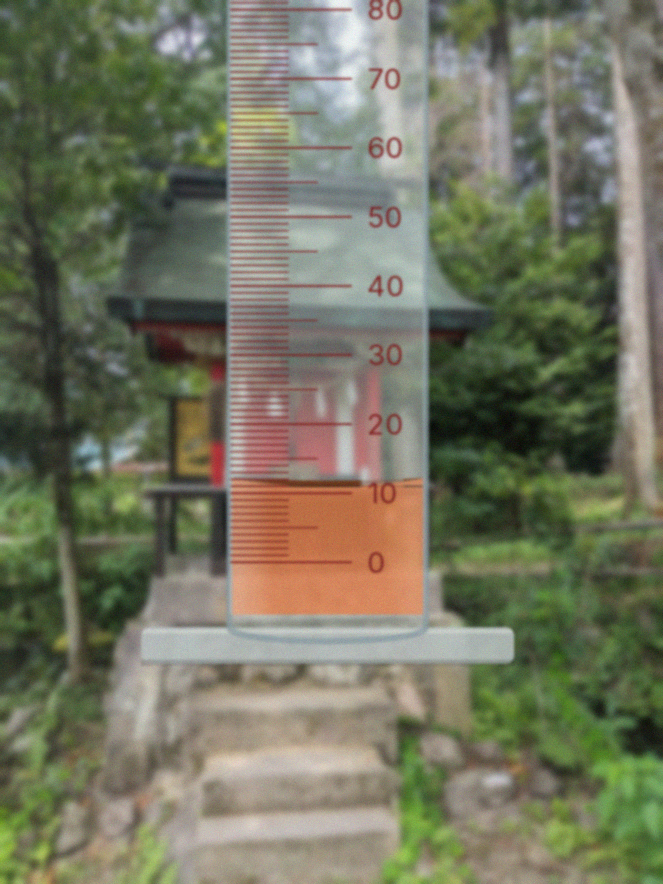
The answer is 11 mL
